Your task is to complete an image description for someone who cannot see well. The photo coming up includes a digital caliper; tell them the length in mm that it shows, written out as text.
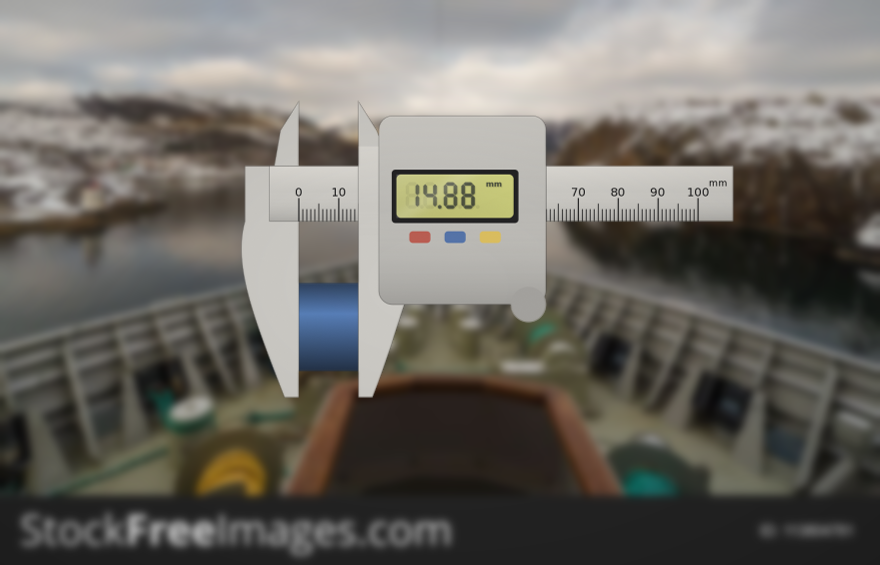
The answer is 14.88 mm
